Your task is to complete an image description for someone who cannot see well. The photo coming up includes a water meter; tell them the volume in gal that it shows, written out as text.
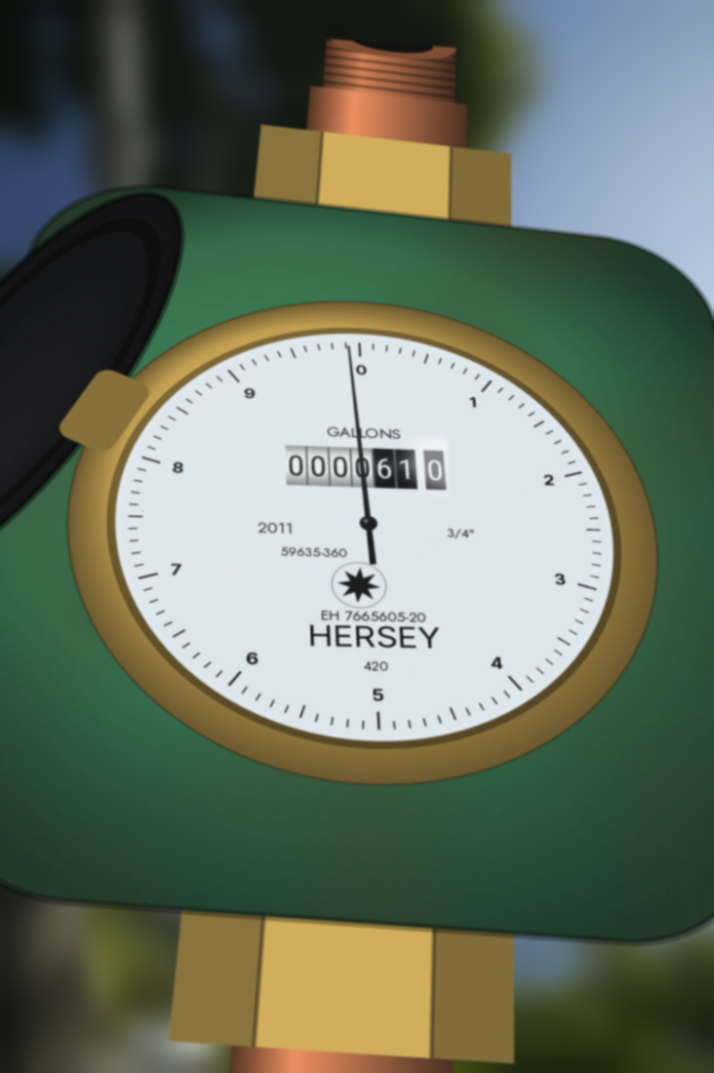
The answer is 609.9 gal
